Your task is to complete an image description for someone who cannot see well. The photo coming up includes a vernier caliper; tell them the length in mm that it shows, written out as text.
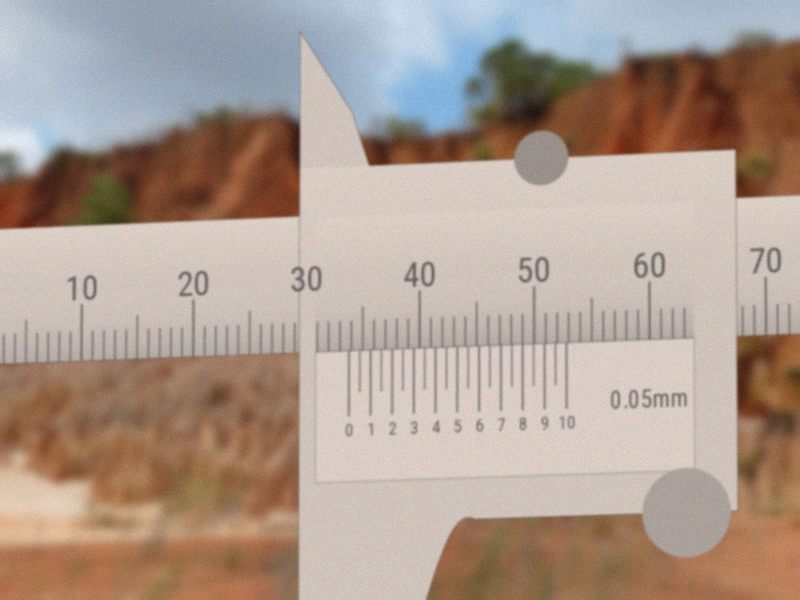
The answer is 33.8 mm
